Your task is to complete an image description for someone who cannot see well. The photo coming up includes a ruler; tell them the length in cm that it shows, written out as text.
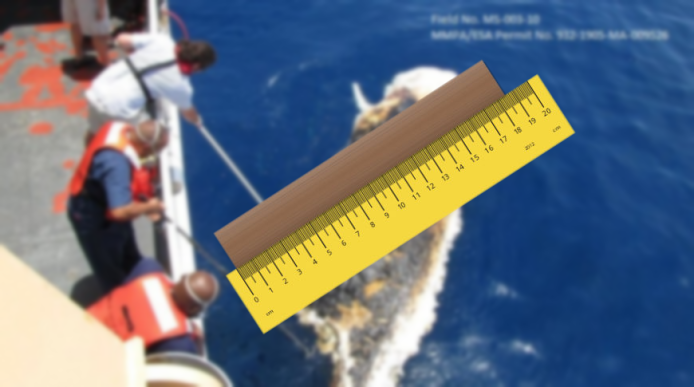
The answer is 18.5 cm
